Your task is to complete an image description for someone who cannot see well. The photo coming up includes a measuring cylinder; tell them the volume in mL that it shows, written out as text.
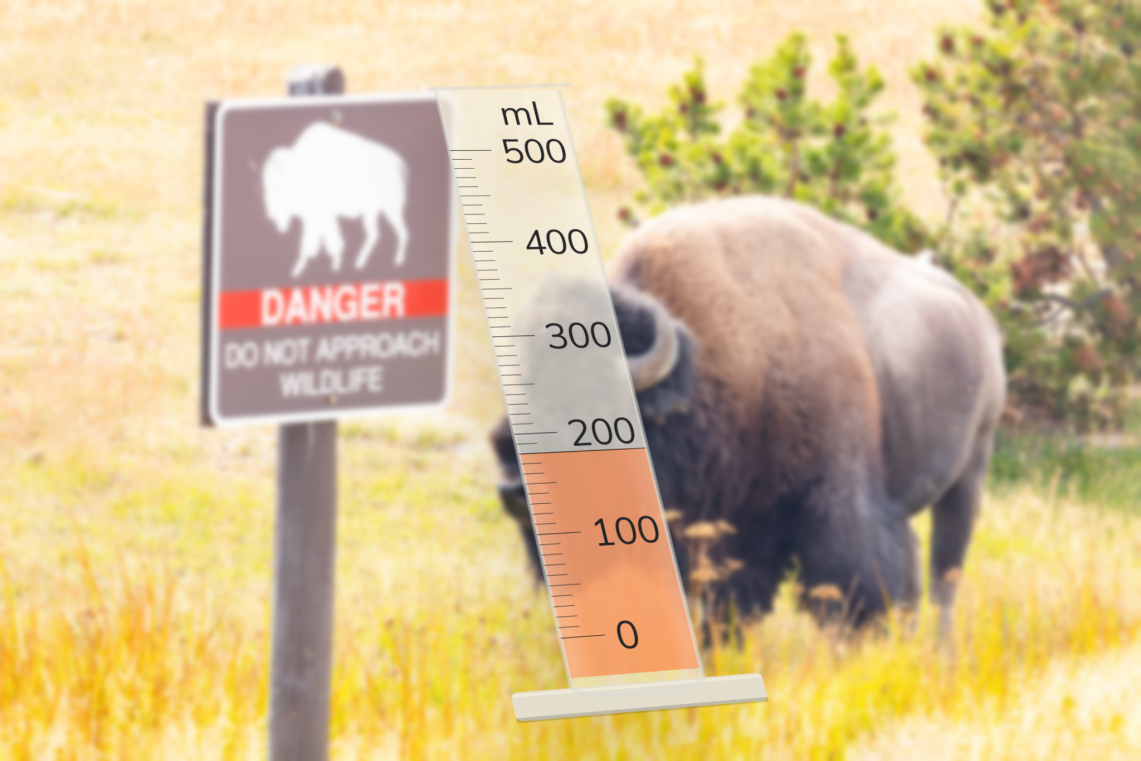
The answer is 180 mL
